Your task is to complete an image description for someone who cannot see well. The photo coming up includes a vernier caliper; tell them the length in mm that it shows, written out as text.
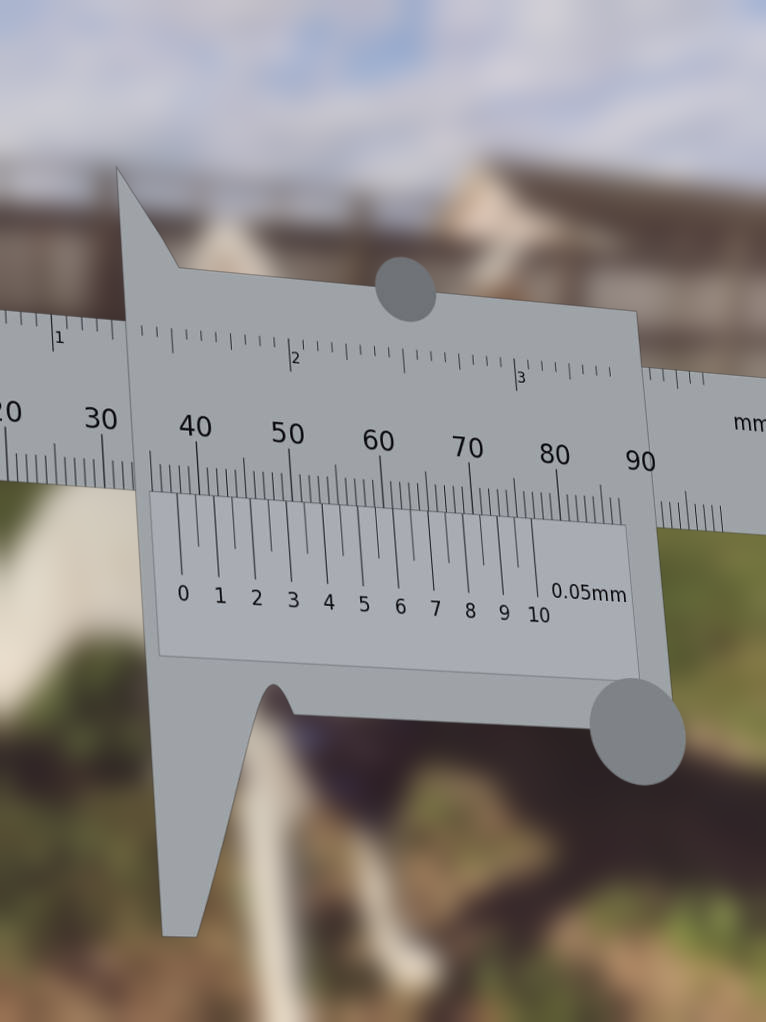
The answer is 37.6 mm
